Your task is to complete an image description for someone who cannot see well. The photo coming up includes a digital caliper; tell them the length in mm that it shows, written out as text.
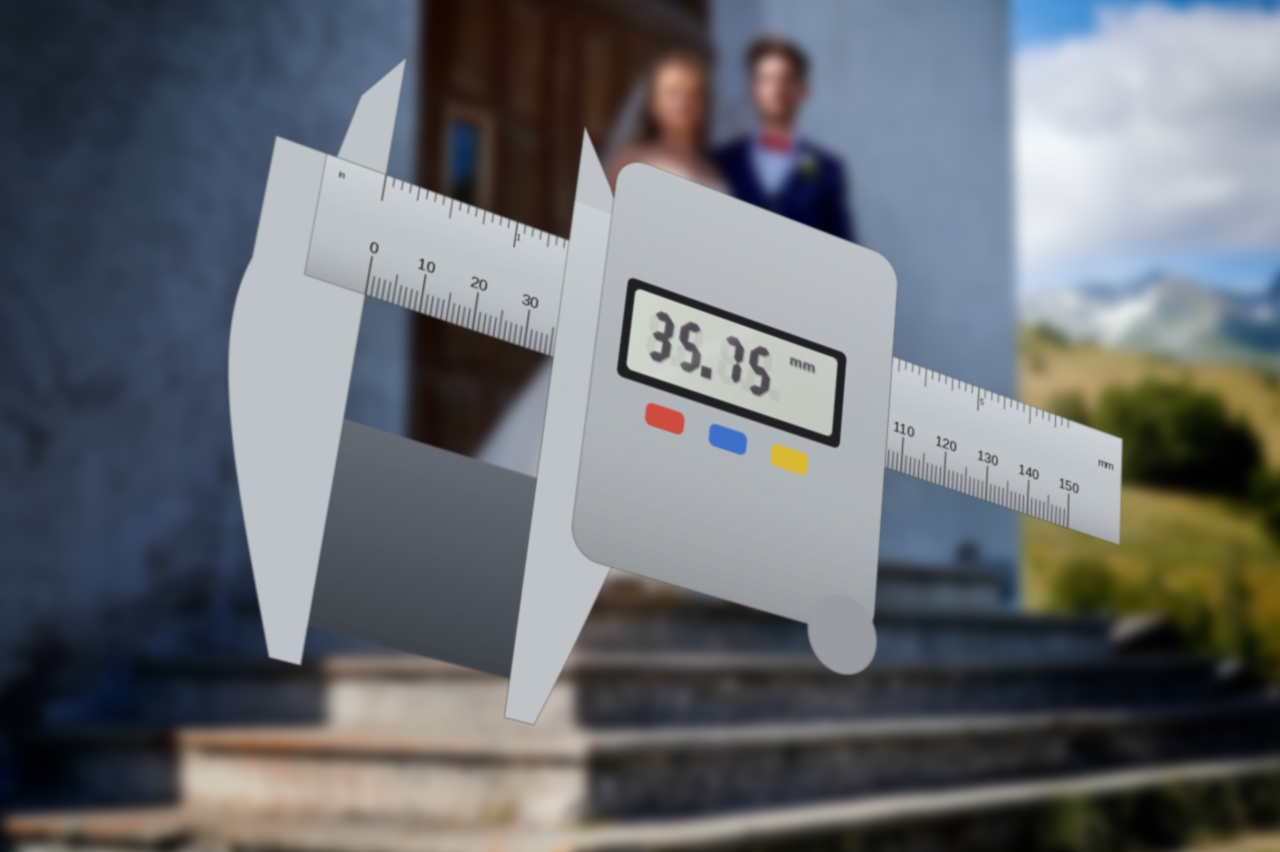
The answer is 35.75 mm
